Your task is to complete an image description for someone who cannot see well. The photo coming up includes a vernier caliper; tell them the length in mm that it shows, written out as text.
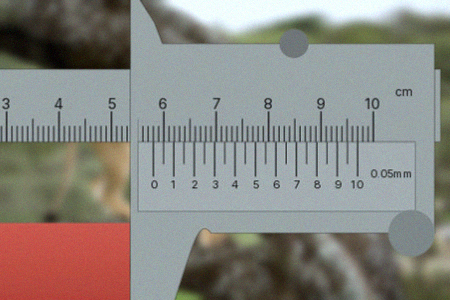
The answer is 58.0 mm
